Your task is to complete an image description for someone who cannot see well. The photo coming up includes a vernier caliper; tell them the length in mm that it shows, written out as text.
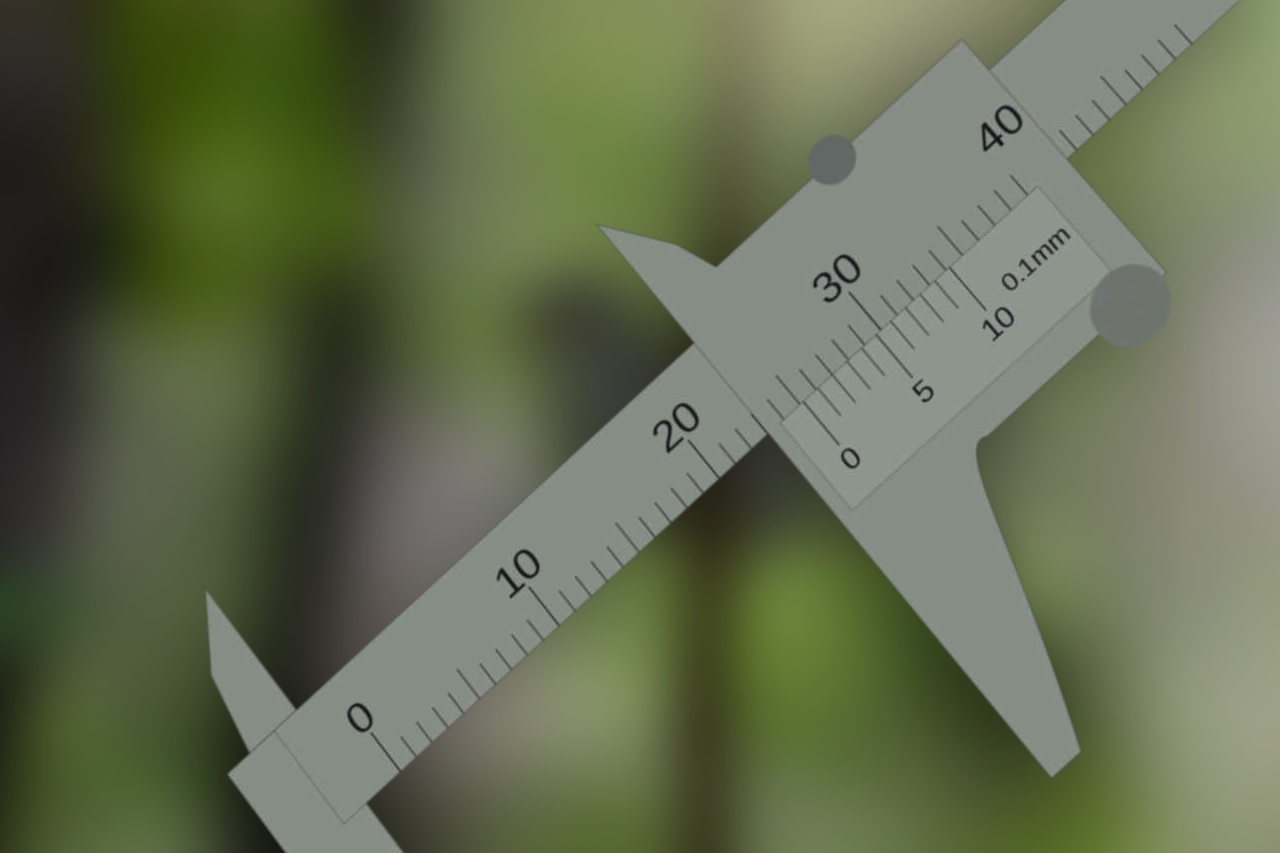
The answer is 25.2 mm
